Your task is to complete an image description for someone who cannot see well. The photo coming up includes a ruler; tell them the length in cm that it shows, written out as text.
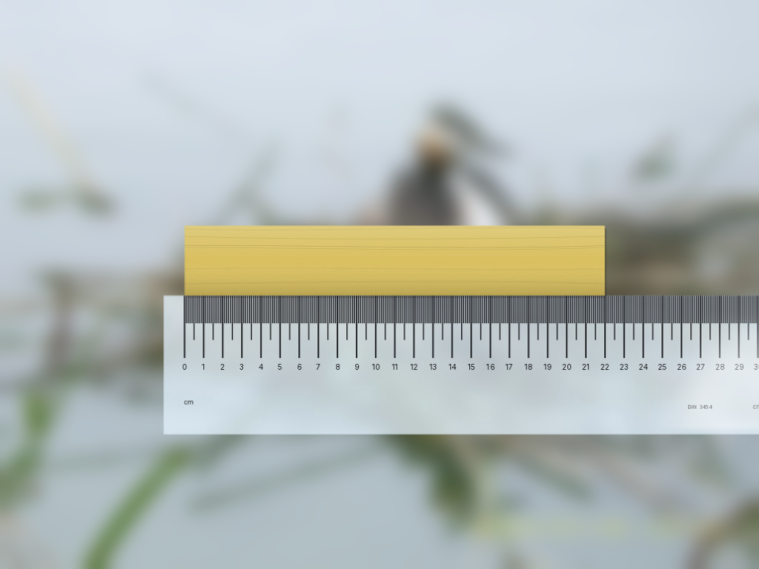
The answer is 22 cm
